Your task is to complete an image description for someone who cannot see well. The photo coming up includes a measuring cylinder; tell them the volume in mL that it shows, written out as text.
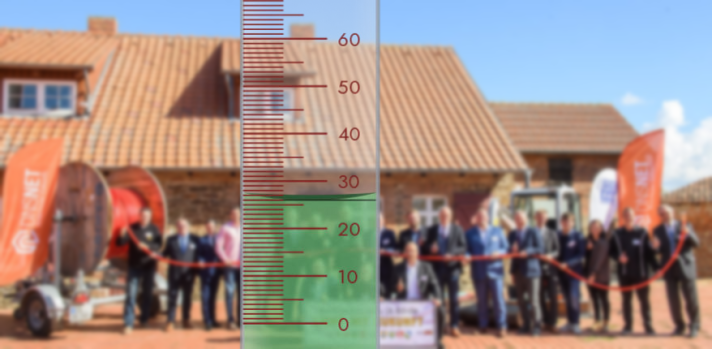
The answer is 26 mL
